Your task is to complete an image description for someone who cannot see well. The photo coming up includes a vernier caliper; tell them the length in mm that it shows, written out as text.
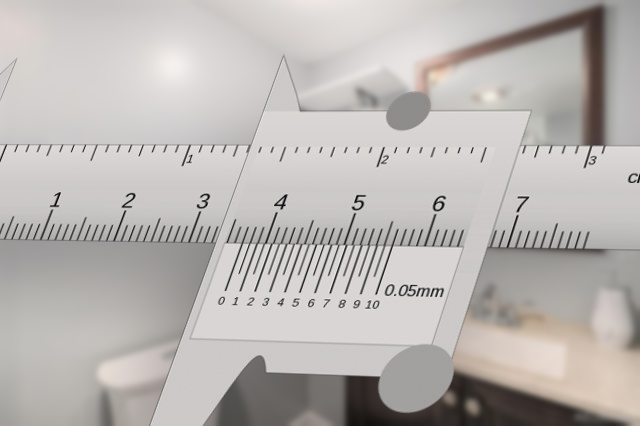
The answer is 37.0 mm
